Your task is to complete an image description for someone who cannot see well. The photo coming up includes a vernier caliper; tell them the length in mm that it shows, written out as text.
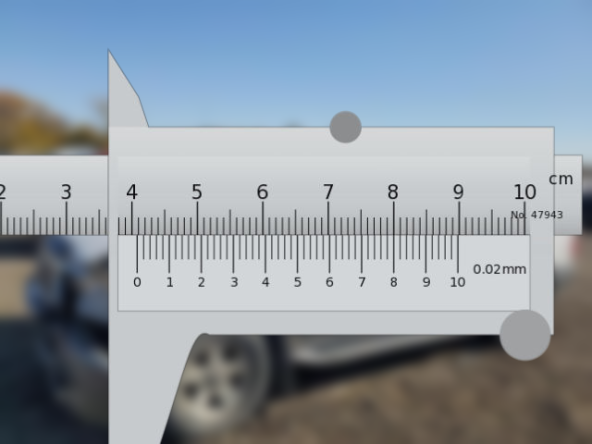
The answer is 40.8 mm
